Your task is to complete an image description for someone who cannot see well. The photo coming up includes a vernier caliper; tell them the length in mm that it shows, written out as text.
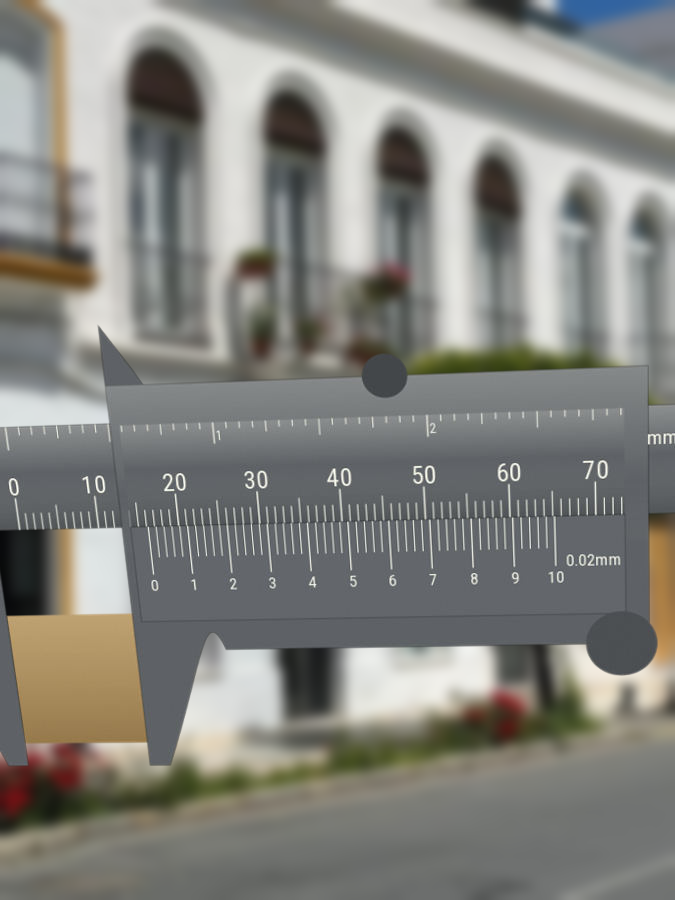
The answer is 16.2 mm
